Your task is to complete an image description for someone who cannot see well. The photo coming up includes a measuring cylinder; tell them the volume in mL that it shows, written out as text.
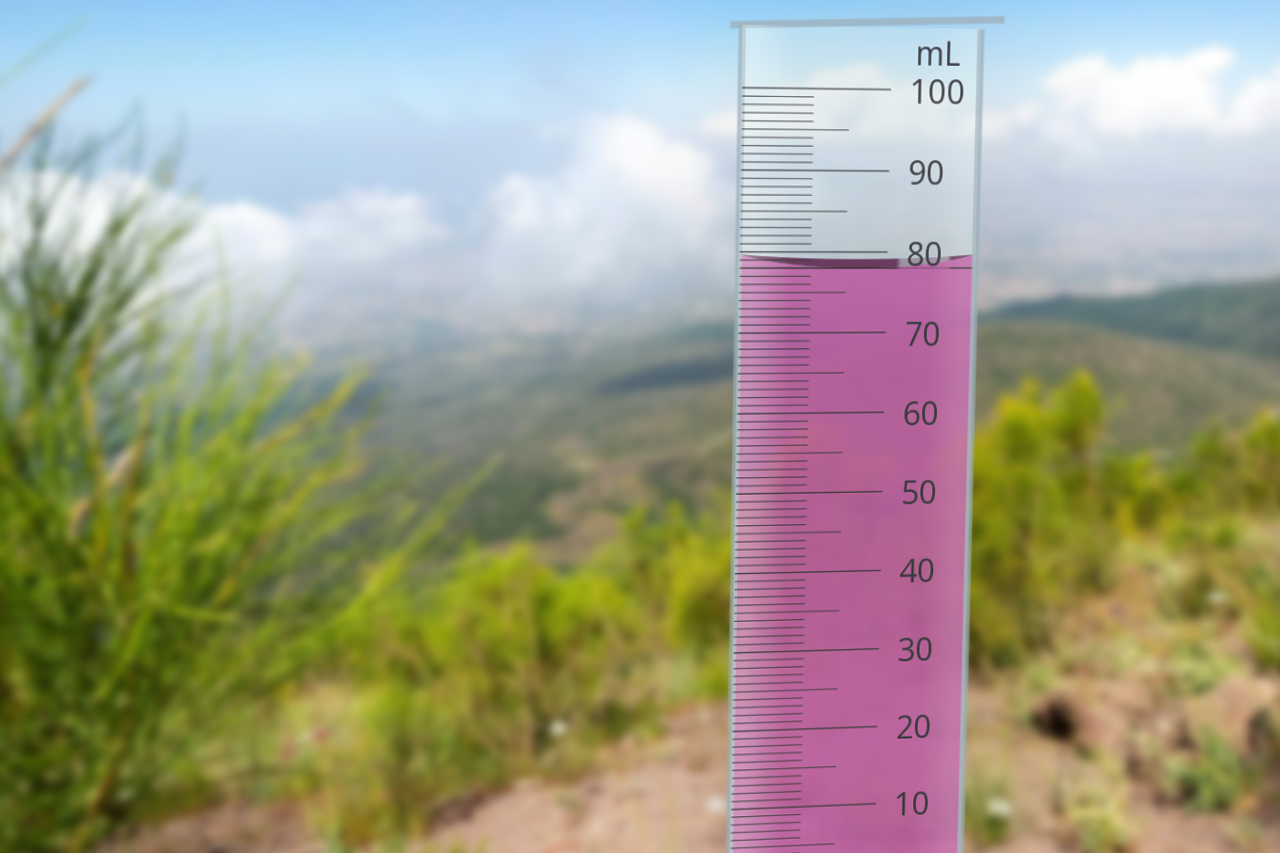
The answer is 78 mL
